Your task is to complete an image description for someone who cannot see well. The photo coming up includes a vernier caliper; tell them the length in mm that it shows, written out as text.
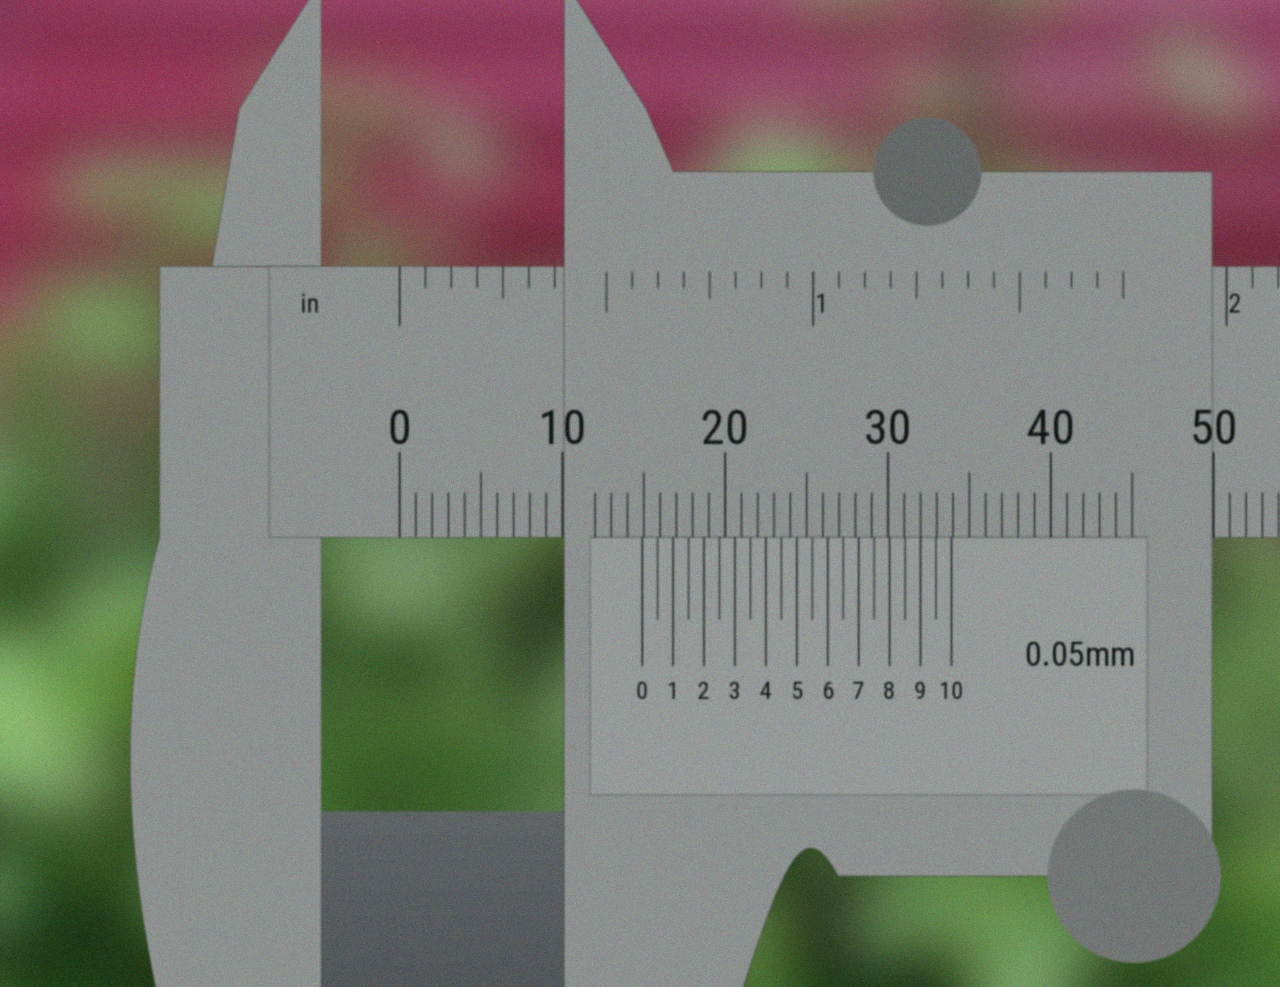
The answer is 14.9 mm
